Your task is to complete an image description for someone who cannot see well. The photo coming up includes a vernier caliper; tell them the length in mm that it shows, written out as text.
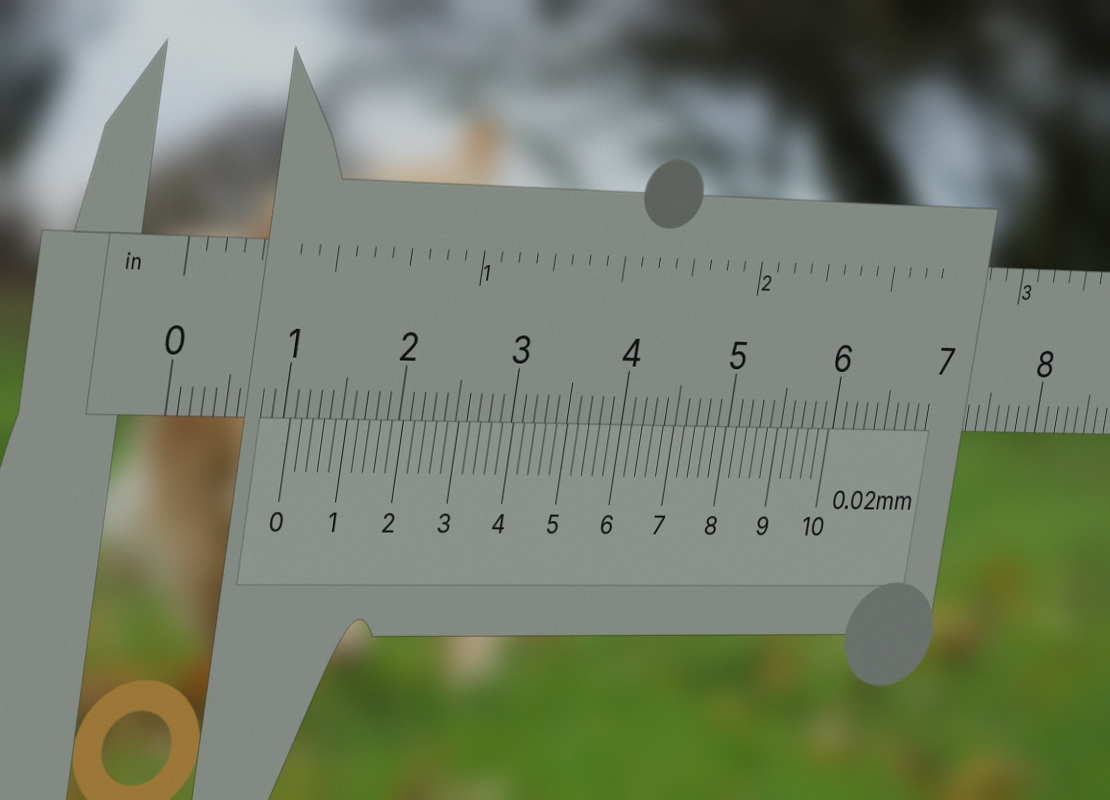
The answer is 10.6 mm
